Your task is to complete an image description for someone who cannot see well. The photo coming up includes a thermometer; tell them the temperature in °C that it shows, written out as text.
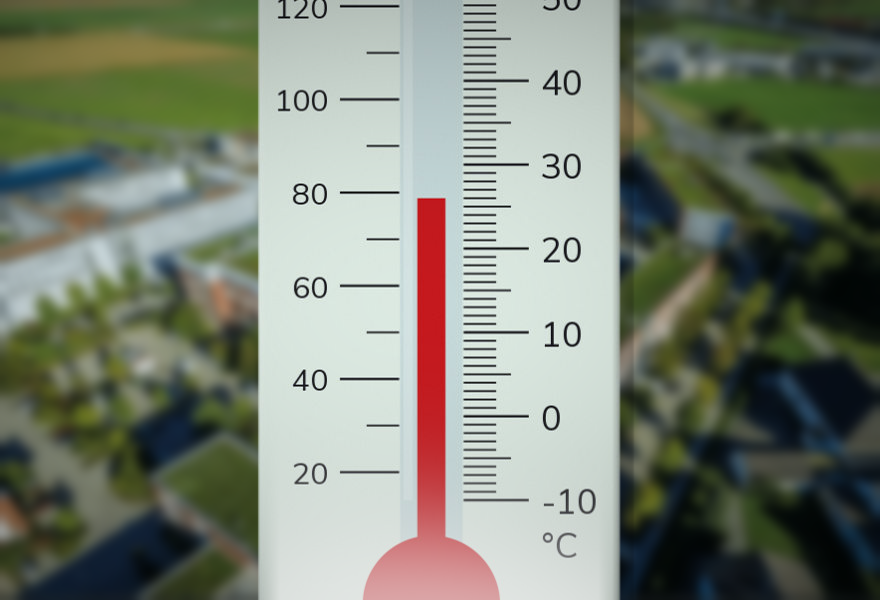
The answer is 26 °C
